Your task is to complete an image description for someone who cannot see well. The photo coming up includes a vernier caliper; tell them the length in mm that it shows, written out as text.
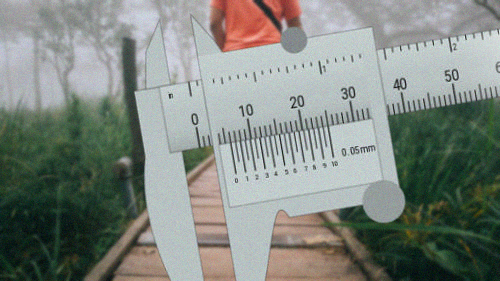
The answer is 6.0 mm
